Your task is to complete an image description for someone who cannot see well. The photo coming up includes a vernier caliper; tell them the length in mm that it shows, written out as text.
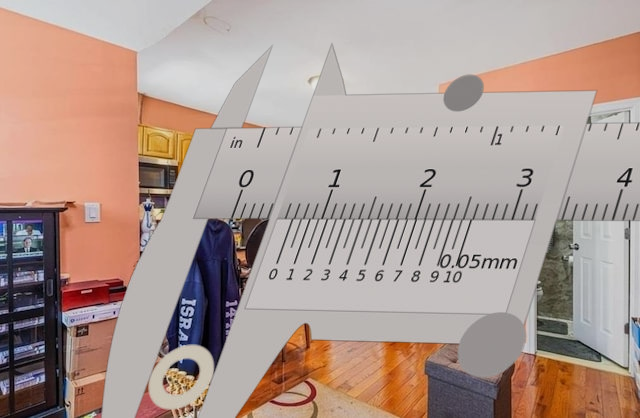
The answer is 6.8 mm
